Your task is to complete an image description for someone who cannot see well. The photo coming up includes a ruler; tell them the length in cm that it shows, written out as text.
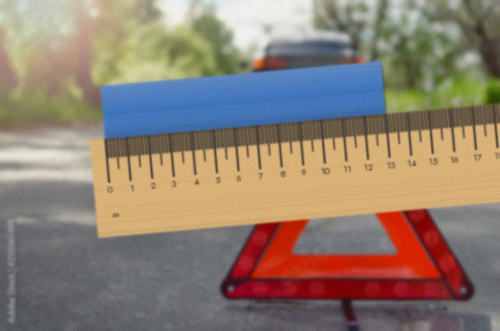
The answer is 13 cm
